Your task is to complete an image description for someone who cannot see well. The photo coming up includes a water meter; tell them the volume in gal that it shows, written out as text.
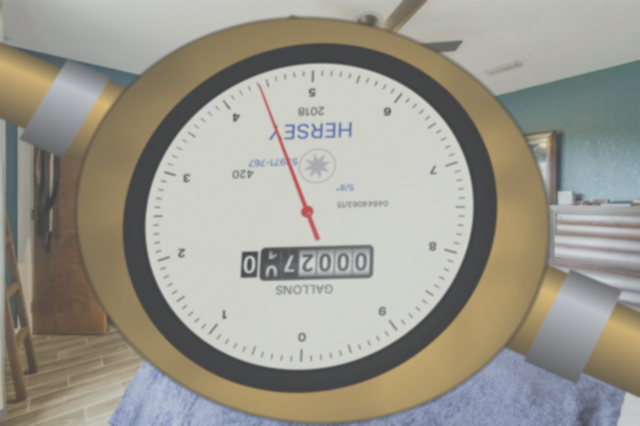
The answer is 2704.4 gal
